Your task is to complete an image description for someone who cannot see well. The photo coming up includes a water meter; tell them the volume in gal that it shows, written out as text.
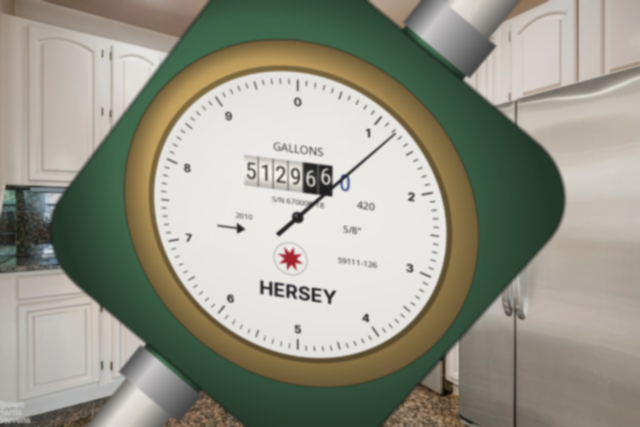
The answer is 5129661.2 gal
